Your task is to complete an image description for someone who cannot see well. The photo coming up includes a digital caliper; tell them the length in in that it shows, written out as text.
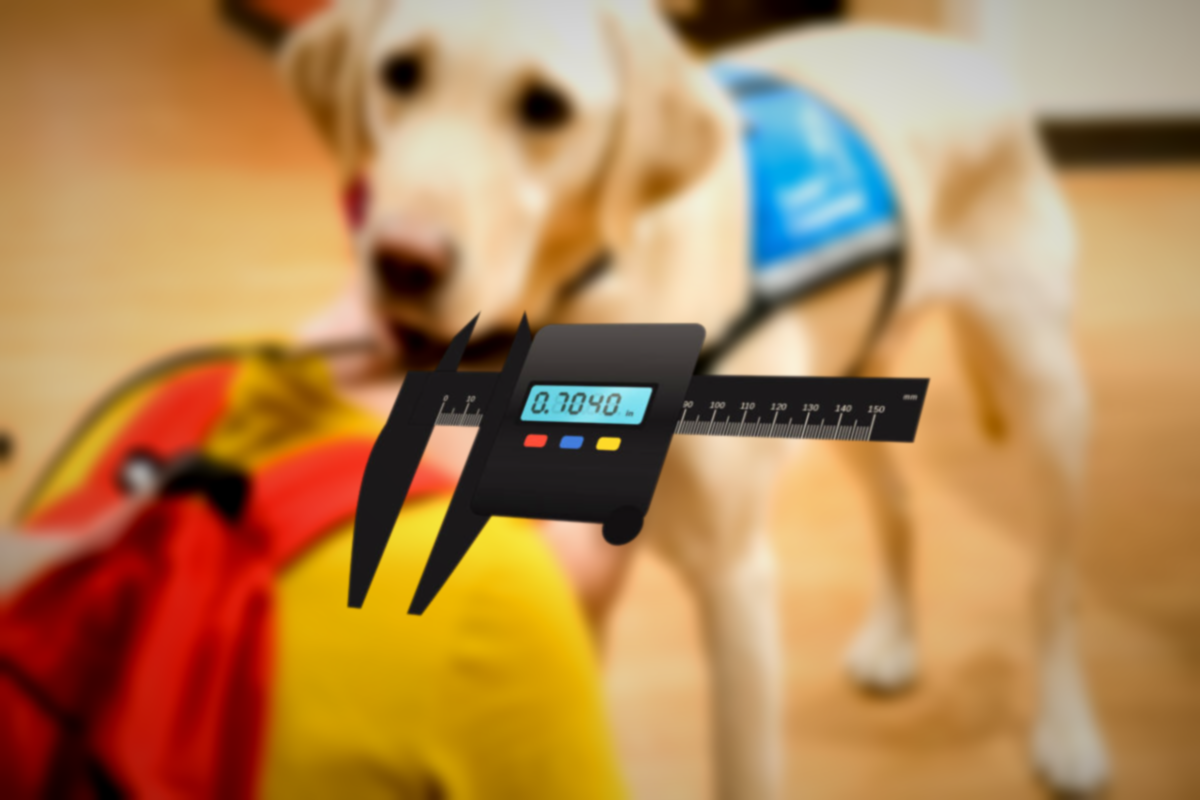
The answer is 0.7040 in
